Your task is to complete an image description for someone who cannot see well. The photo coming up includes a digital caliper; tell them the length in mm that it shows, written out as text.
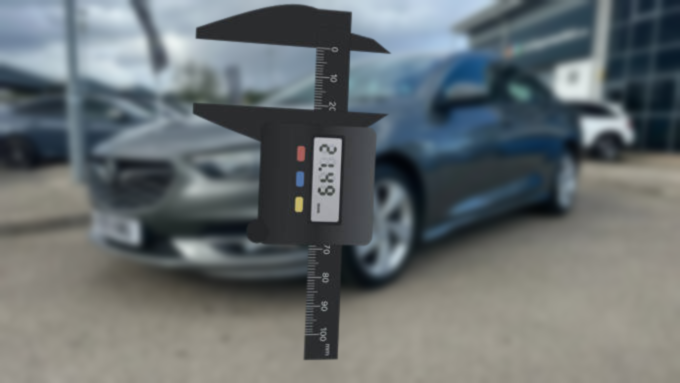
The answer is 21.49 mm
